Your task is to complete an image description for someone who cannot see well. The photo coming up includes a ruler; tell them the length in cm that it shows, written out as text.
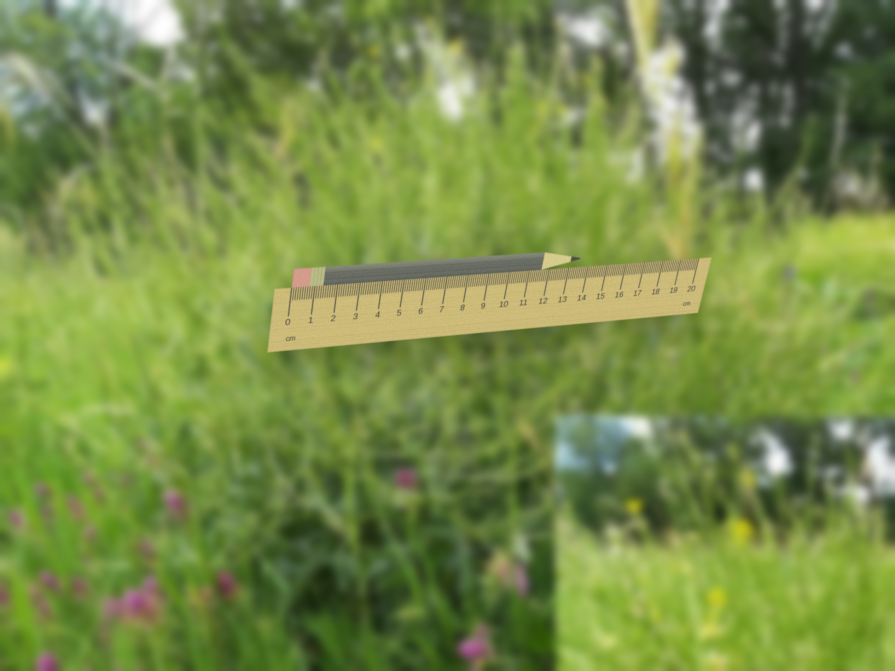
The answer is 13.5 cm
